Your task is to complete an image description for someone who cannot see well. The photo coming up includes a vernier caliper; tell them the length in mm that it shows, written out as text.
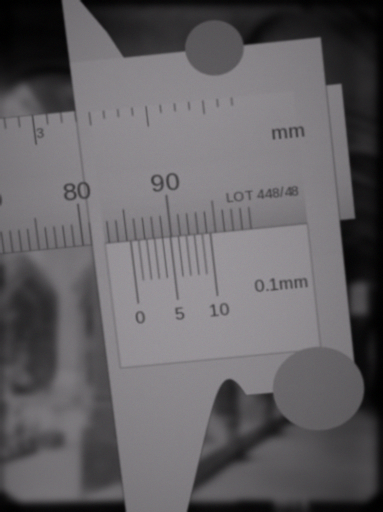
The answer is 85.4 mm
